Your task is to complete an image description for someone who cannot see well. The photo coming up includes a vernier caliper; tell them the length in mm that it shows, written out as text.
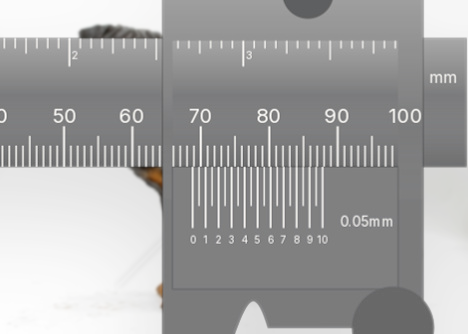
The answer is 68.8 mm
